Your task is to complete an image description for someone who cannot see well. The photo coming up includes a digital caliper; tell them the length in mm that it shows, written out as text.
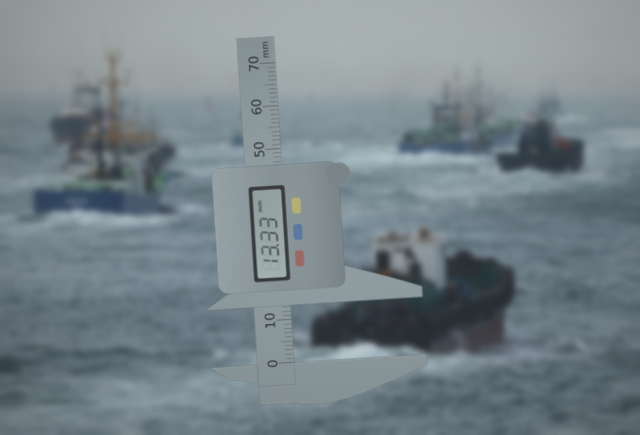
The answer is 13.33 mm
